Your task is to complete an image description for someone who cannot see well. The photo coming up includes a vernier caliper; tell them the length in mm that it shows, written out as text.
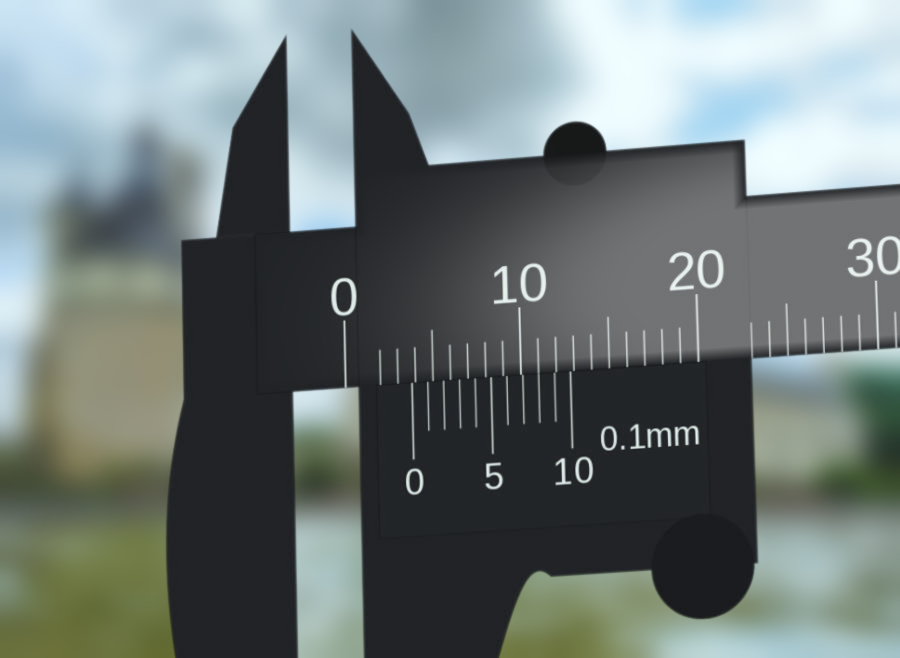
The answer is 3.8 mm
